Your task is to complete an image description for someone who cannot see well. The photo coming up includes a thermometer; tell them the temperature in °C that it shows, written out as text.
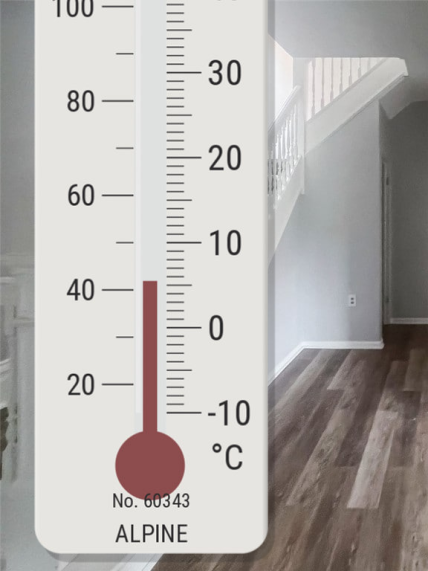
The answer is 5.5 °C
